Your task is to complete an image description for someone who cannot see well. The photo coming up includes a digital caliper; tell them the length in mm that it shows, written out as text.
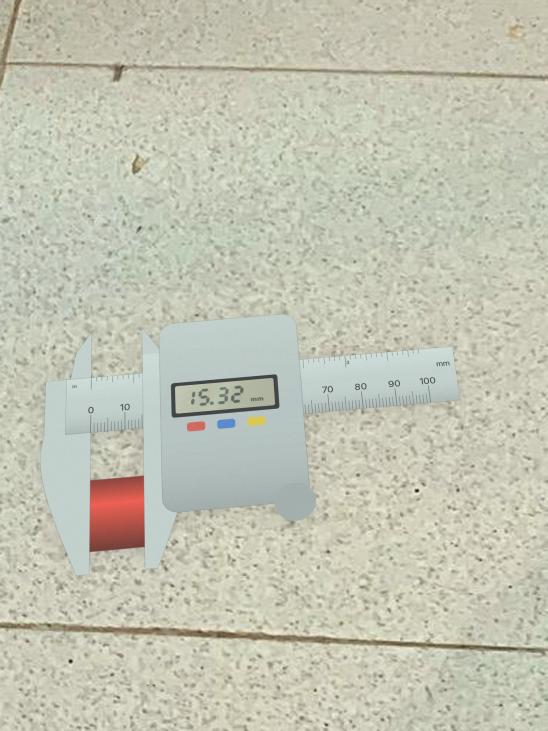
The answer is 15.32 mm
